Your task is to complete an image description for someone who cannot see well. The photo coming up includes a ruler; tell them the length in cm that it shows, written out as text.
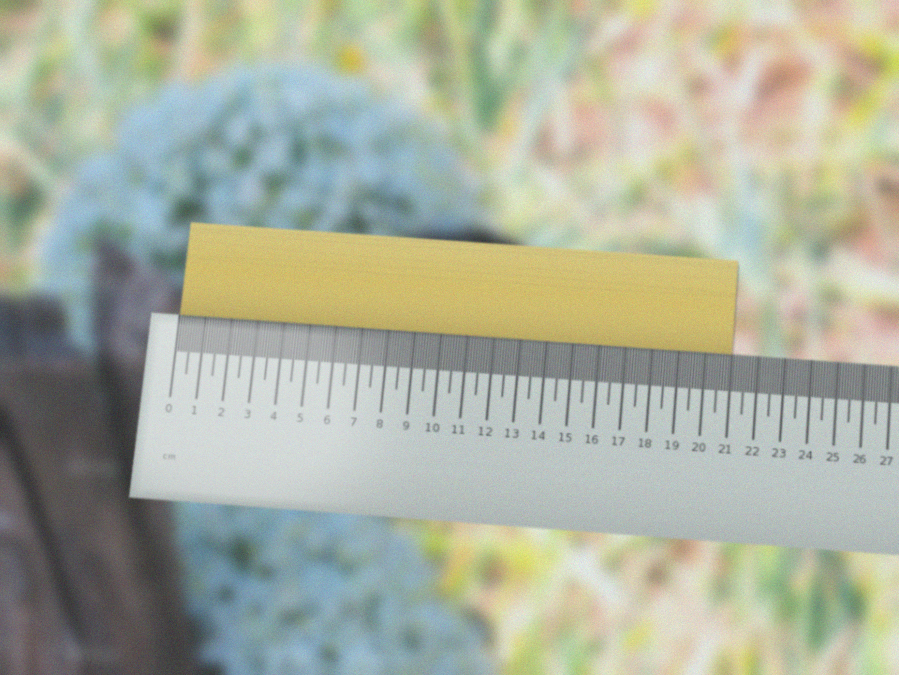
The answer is 21 cm
